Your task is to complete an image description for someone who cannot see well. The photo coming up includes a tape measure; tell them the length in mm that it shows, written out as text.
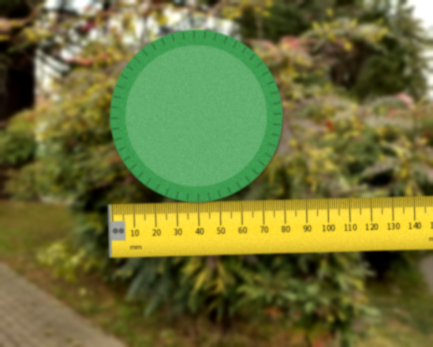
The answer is 80 mm
